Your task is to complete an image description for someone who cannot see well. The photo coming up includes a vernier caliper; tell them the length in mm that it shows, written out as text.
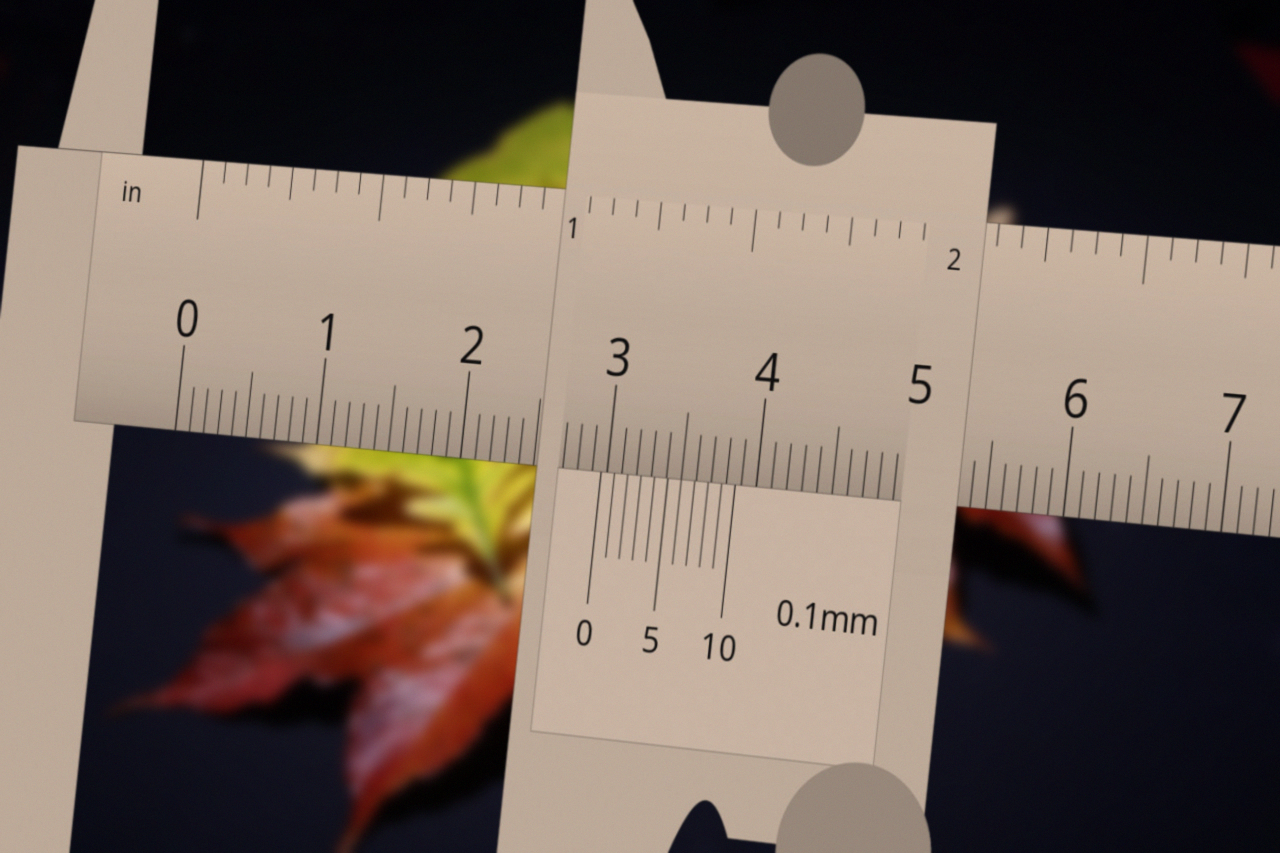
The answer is 29.6 mm
